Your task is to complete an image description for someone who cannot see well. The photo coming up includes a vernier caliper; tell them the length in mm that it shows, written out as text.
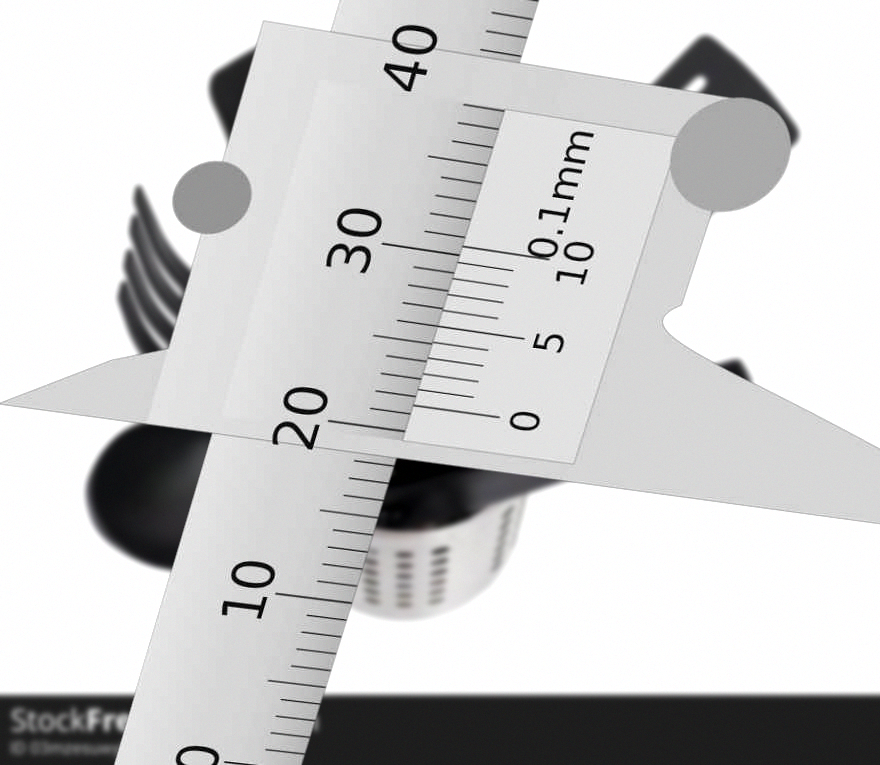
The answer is 21.5 mm
